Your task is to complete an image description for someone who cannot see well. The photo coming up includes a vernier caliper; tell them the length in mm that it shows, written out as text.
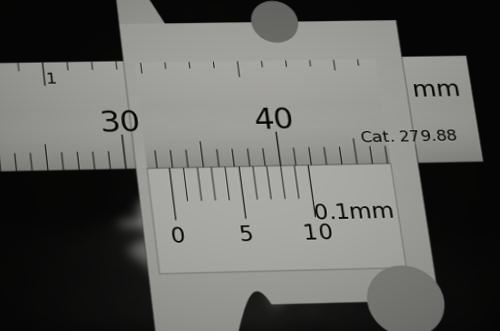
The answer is 32.8 mm
